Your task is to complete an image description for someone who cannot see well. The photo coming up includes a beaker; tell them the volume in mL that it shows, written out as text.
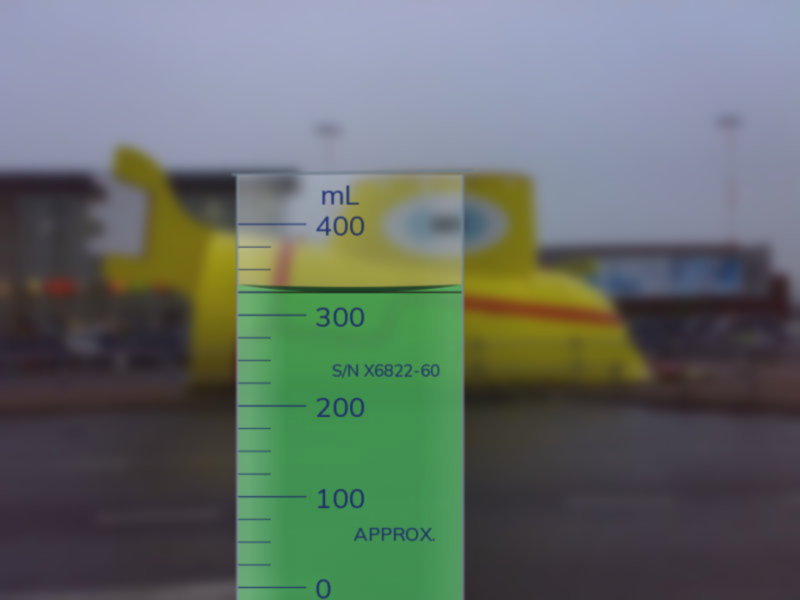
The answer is 325 mL
